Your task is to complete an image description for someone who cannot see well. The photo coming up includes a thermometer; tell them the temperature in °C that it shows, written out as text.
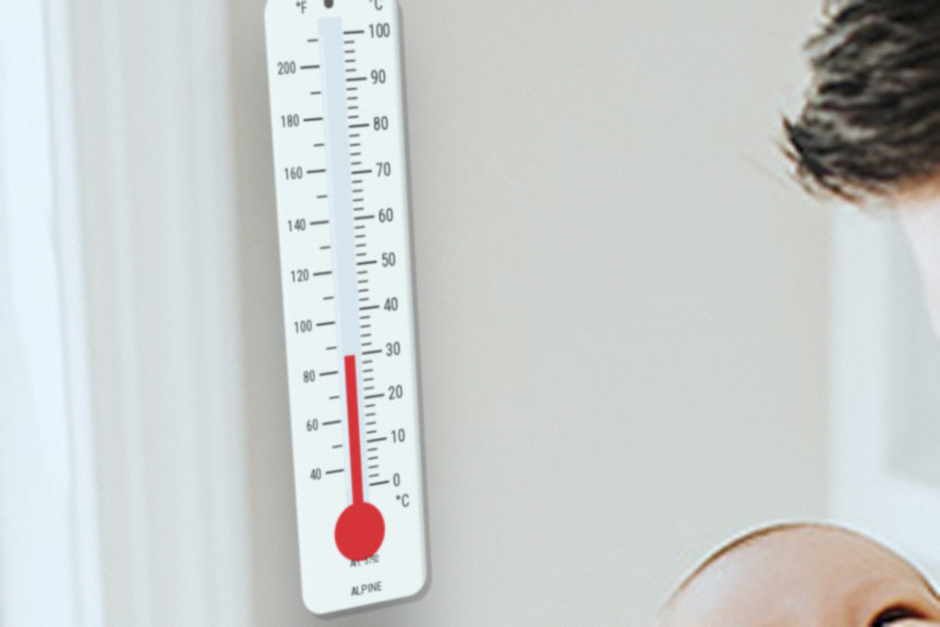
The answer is 30 °C
